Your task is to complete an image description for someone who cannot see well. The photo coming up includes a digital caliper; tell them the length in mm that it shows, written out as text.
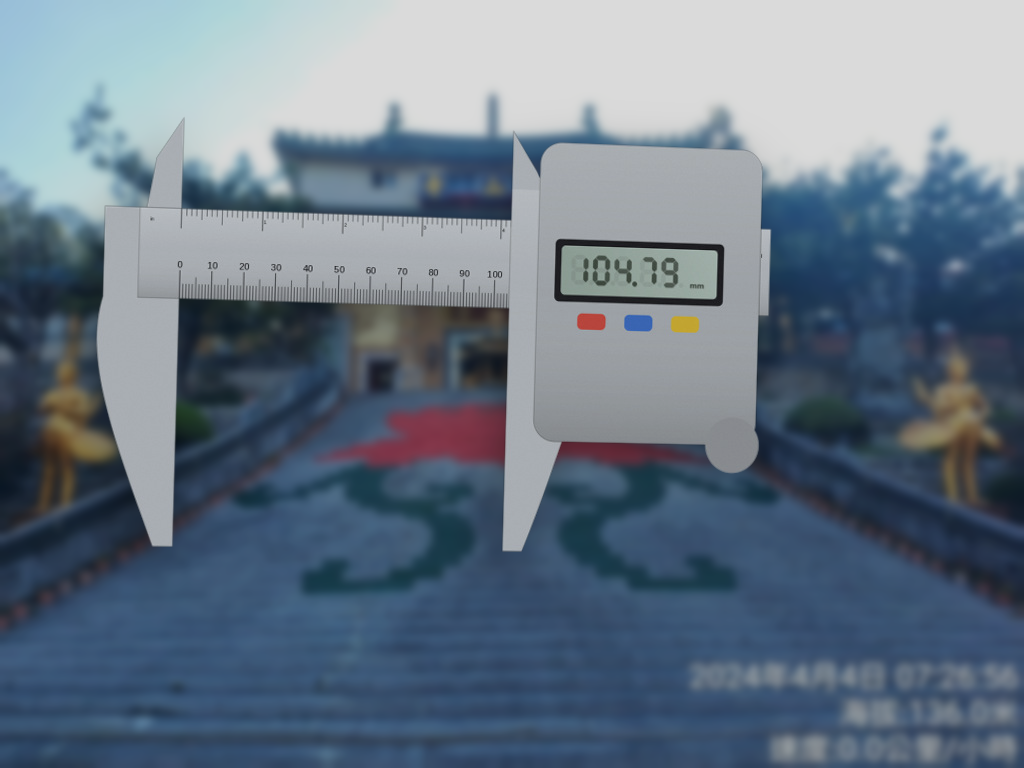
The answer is 104.79 mm
